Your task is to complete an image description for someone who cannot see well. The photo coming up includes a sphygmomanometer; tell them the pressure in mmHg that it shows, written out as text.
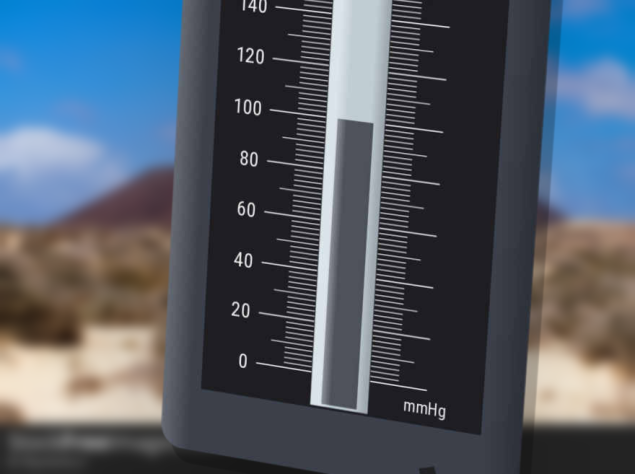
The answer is 100 mmHg
